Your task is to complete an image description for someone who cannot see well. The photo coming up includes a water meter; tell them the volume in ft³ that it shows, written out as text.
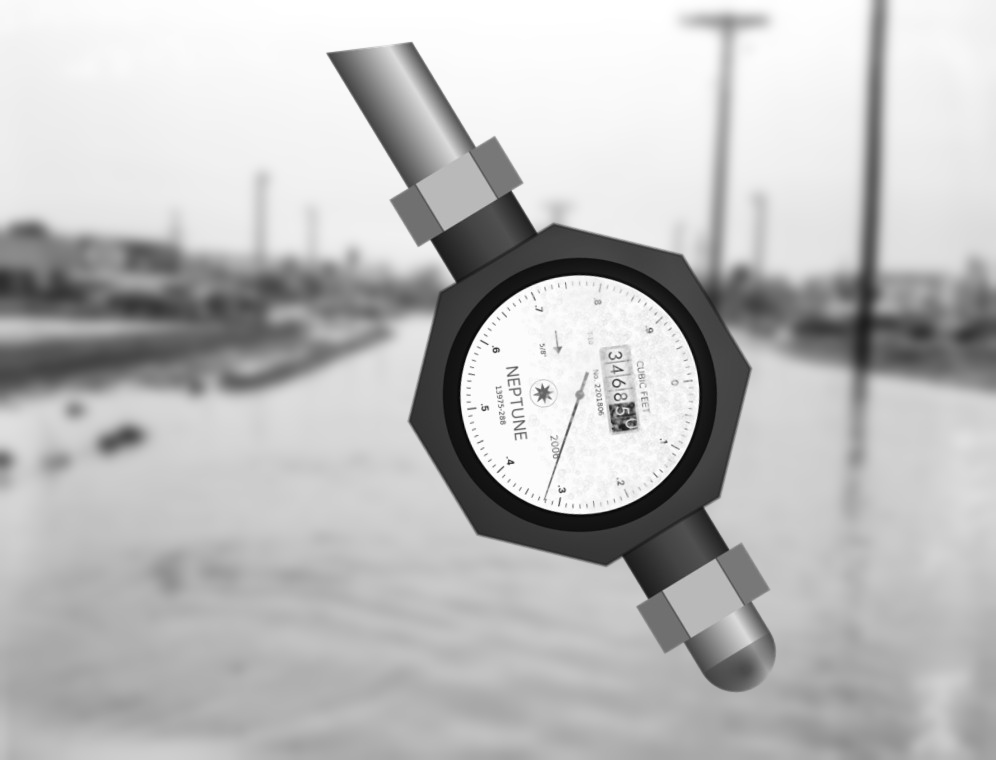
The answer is 346850.32 ft³
